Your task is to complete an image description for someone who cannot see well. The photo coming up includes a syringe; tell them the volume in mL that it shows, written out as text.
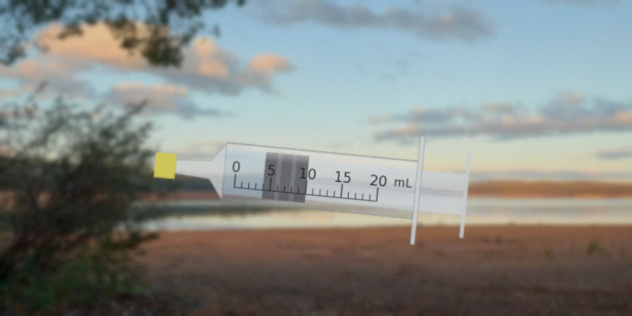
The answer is 4 mL
